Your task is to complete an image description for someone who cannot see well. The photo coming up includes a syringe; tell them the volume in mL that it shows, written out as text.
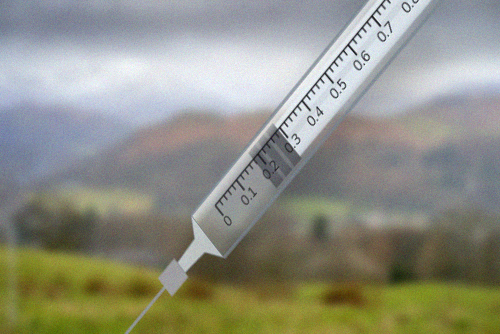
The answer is 0.18 mL
